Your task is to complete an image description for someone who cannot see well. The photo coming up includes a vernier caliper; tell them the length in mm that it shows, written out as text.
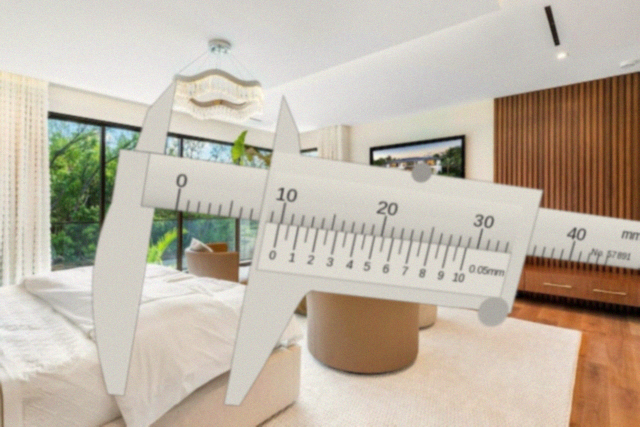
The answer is 9.8 mm
